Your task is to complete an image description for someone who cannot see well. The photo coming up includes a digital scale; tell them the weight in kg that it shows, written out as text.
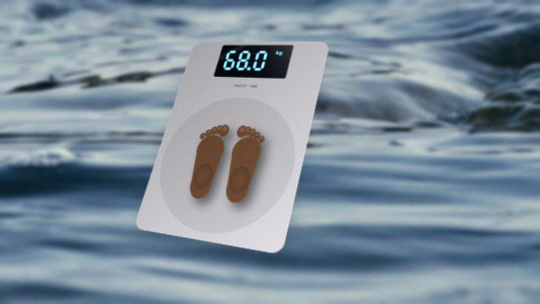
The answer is 68.0 kg
